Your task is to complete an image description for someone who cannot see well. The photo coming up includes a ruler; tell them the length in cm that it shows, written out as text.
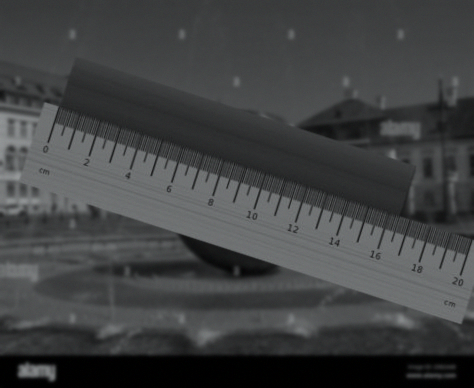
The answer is 16.5 cm
